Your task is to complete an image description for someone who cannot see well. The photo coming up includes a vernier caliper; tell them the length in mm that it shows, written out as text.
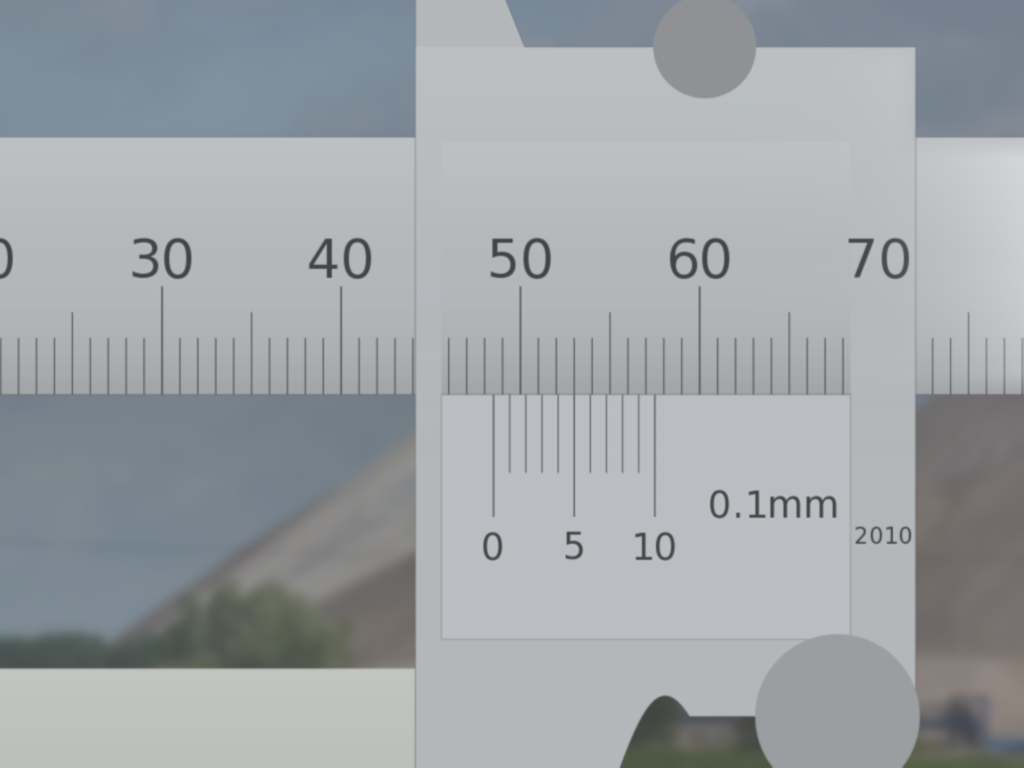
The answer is 48.5 mm
